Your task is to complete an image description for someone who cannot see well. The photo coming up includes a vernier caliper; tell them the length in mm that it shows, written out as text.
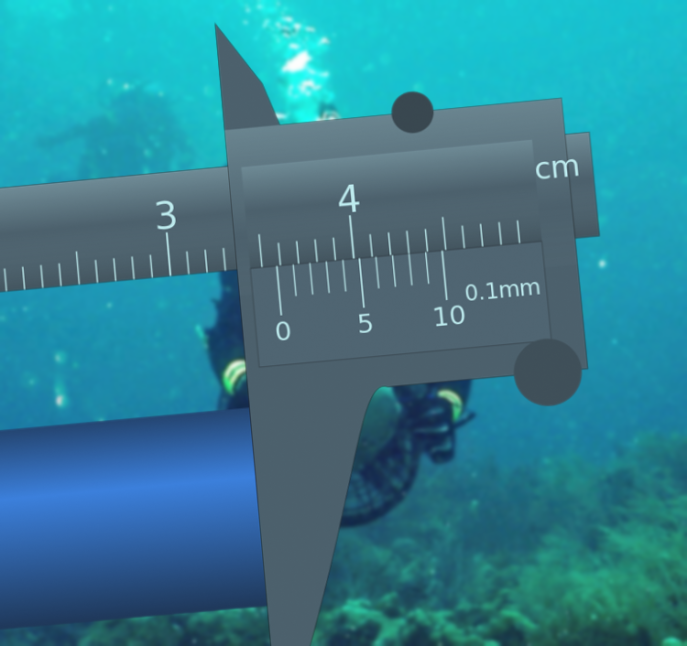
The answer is 35.8 mm
